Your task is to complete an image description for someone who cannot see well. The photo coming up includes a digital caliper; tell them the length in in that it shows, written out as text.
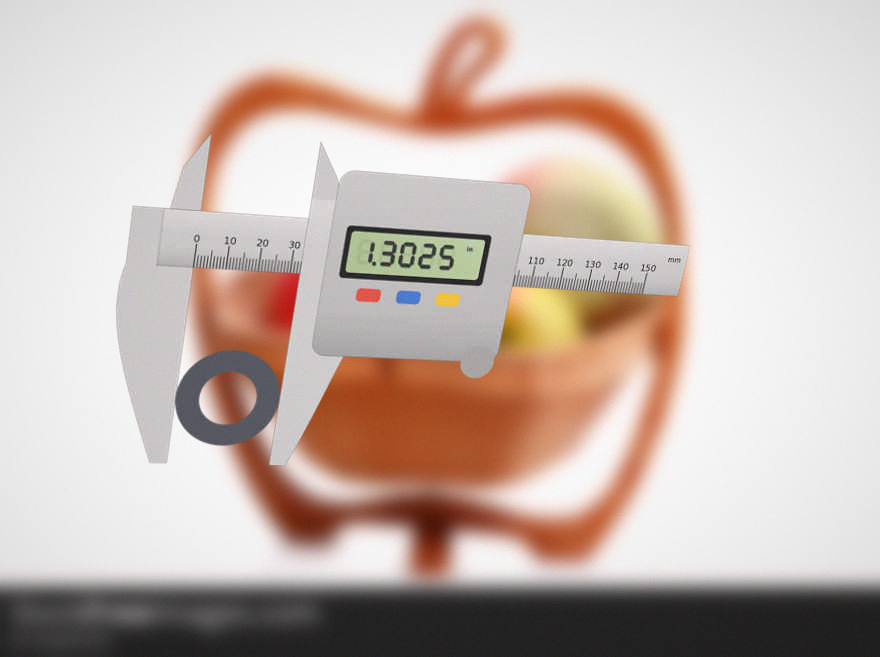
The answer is 1.3025 in
